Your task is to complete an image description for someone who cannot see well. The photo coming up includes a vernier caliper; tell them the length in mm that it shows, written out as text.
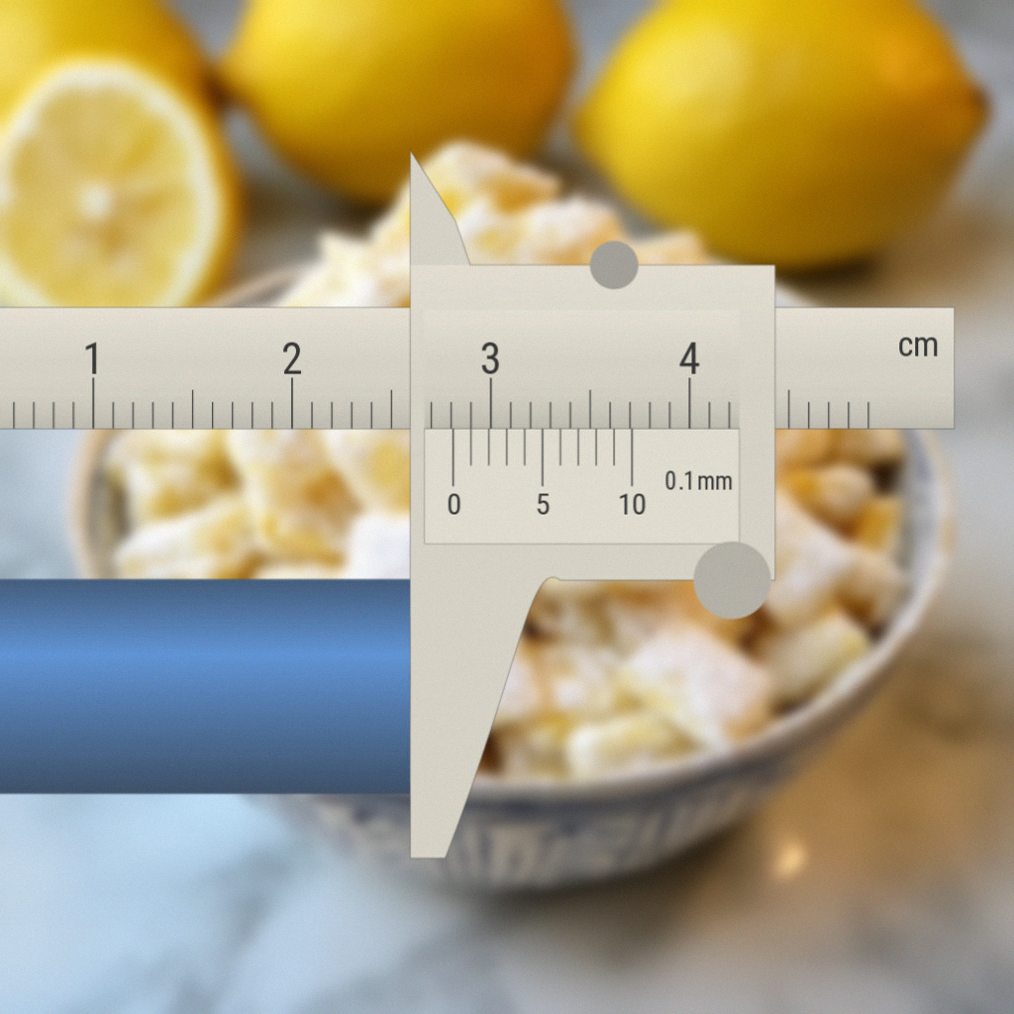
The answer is 28.1 mm
